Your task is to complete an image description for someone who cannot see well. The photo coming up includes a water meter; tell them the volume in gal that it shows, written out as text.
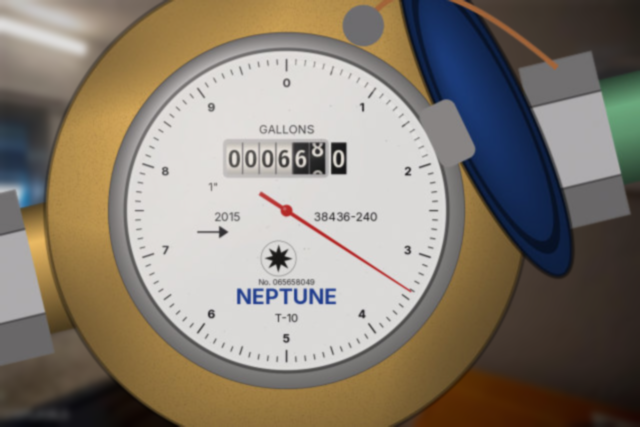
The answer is 6683.4 gal
